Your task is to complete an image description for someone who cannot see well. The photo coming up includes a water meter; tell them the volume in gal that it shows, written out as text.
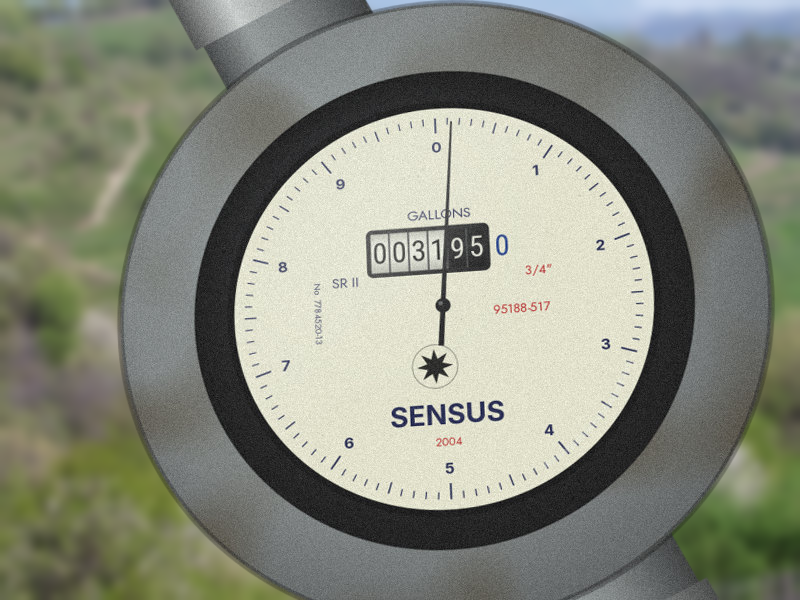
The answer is 31950.1 gal
